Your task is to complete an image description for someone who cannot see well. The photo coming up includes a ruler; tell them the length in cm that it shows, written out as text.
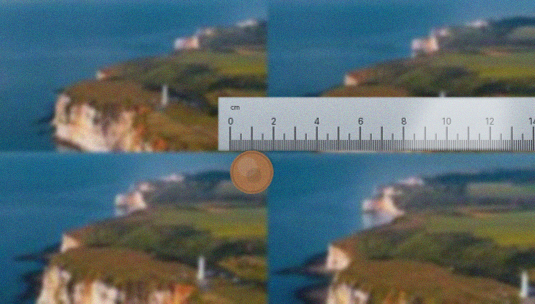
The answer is 2 cm
